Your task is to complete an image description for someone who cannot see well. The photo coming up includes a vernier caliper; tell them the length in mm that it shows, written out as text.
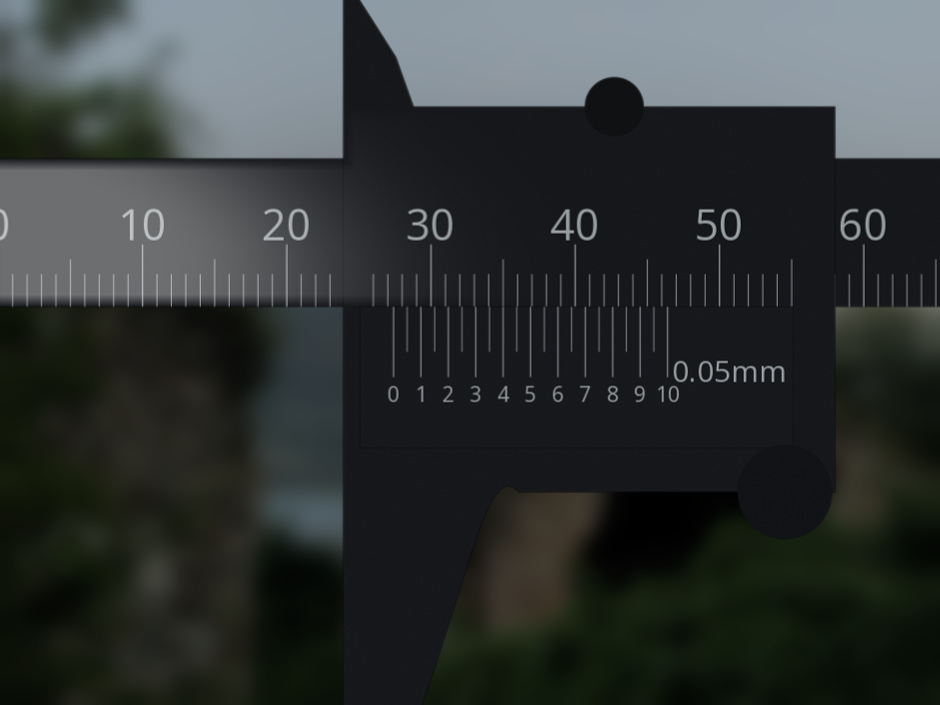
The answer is 27.4 mm
